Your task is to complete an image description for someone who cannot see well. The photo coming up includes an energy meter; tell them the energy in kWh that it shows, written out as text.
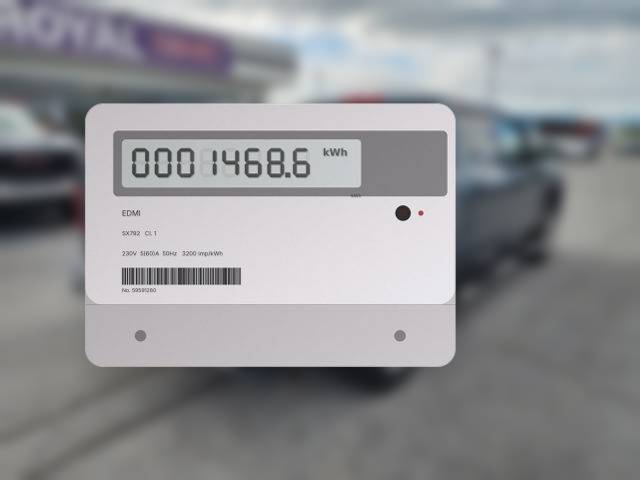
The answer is 1468.6 kWh
